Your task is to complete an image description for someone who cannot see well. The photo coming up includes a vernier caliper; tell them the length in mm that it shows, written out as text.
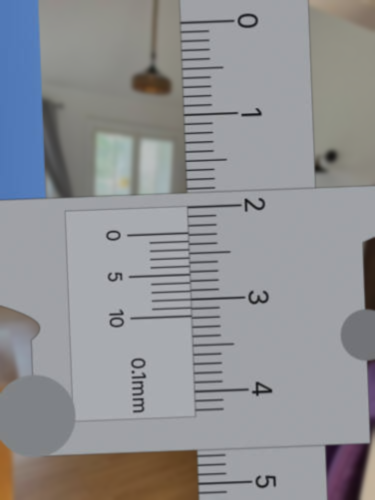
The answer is 22.8 mm
